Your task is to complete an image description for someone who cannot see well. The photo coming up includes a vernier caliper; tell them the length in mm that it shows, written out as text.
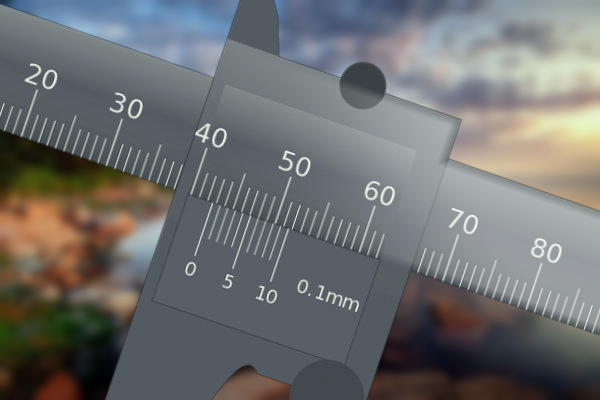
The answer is 42.6 mm
